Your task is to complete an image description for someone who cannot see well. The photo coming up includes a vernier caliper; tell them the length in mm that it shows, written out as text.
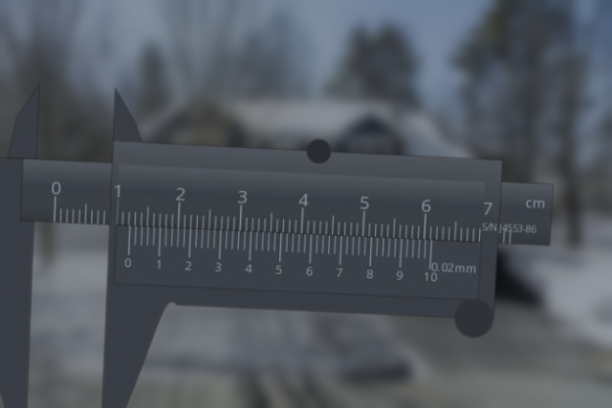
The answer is 12.2 mm
